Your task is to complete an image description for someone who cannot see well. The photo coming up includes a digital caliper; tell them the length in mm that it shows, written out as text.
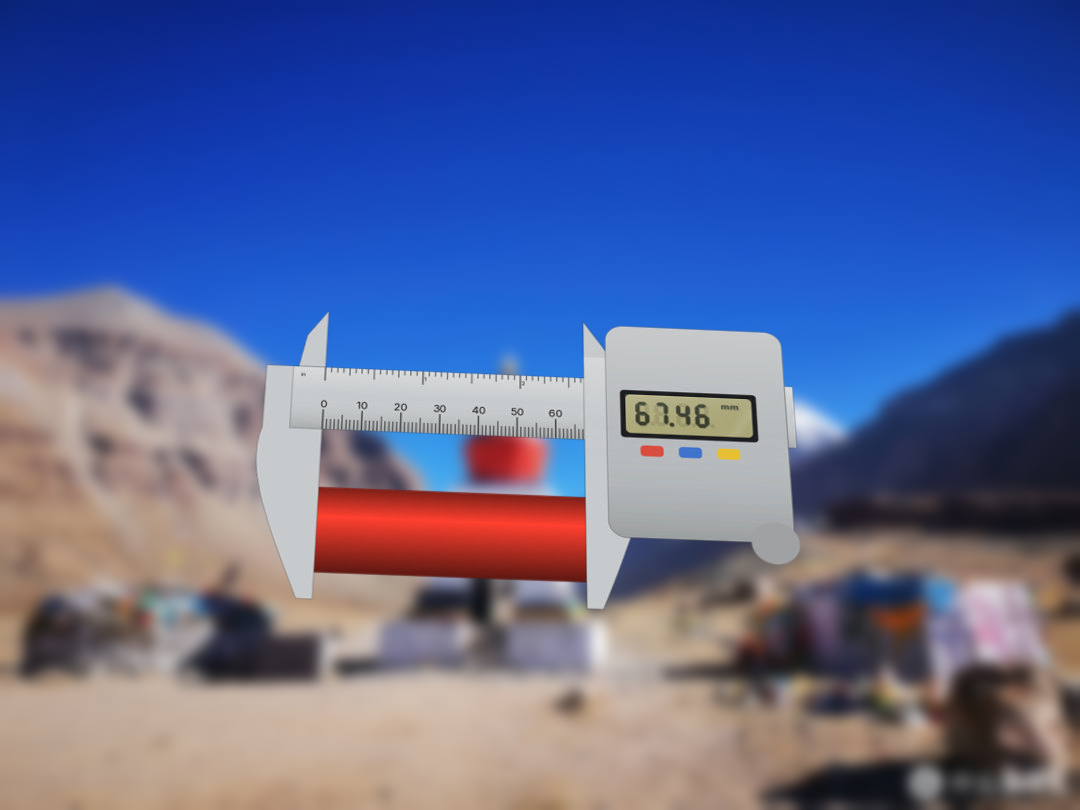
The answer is 67.46 mm
